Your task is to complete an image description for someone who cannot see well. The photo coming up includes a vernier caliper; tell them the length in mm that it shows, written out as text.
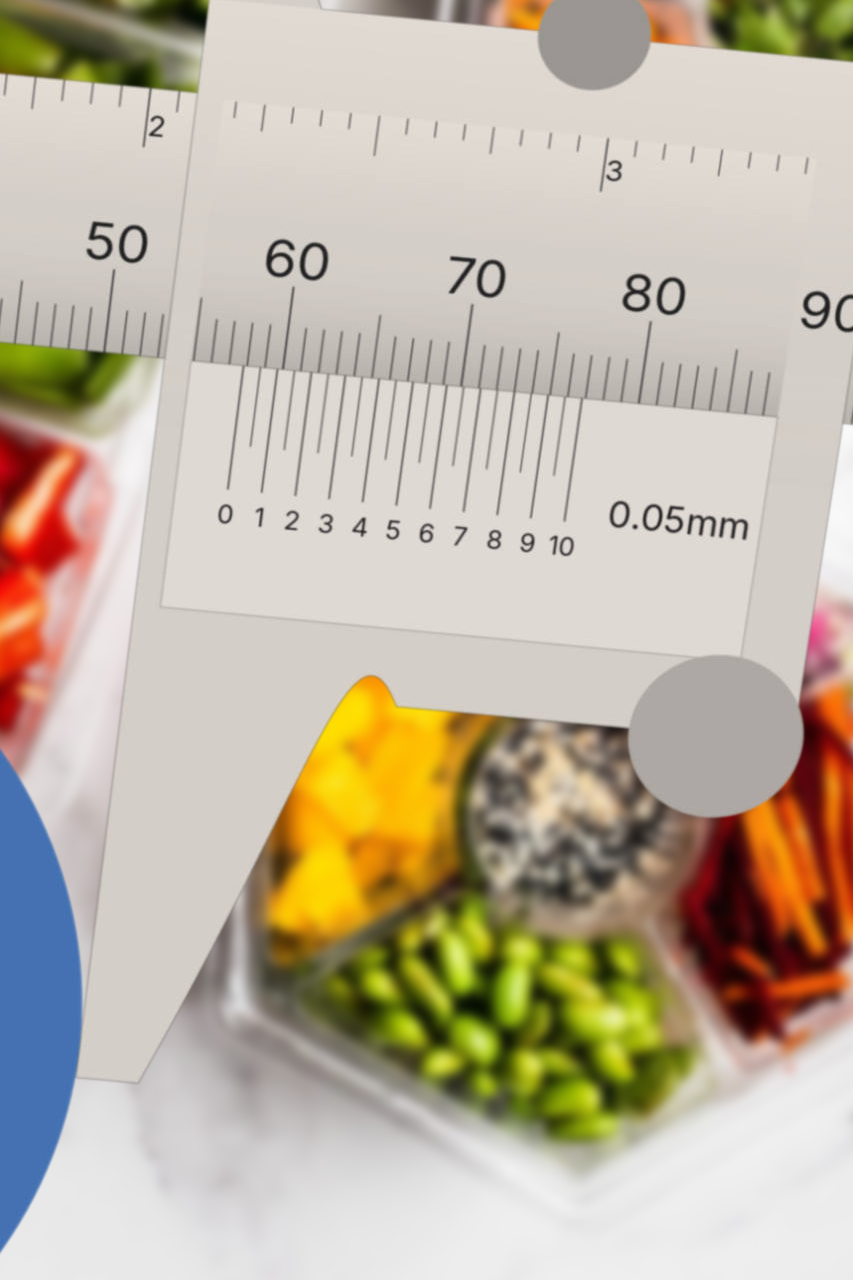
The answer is 57.8 mm
